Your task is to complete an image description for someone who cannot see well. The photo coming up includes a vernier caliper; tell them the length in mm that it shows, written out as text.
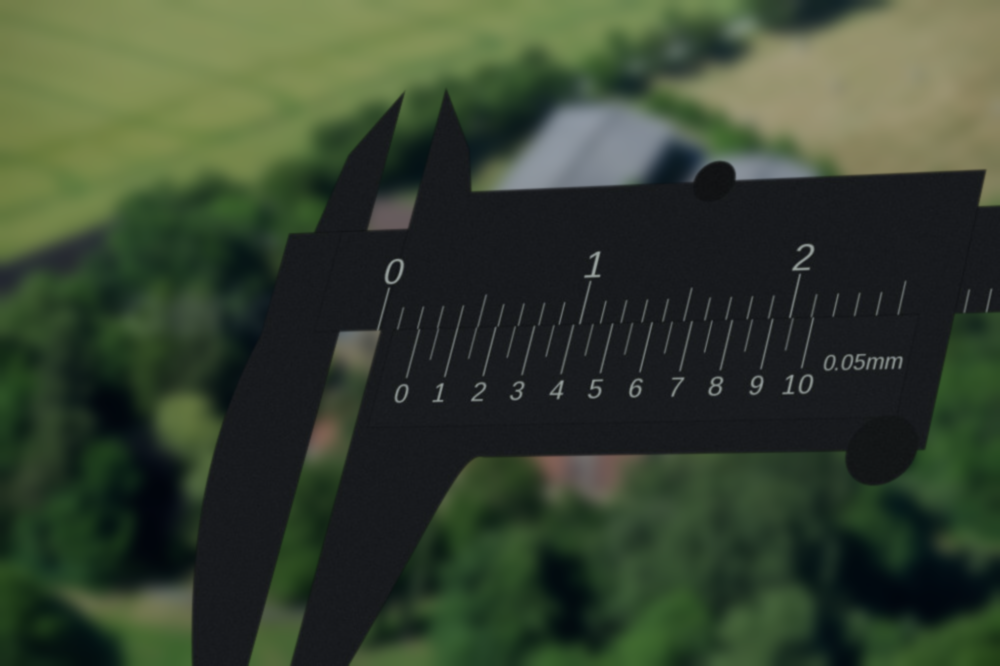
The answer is 2.1 mm
